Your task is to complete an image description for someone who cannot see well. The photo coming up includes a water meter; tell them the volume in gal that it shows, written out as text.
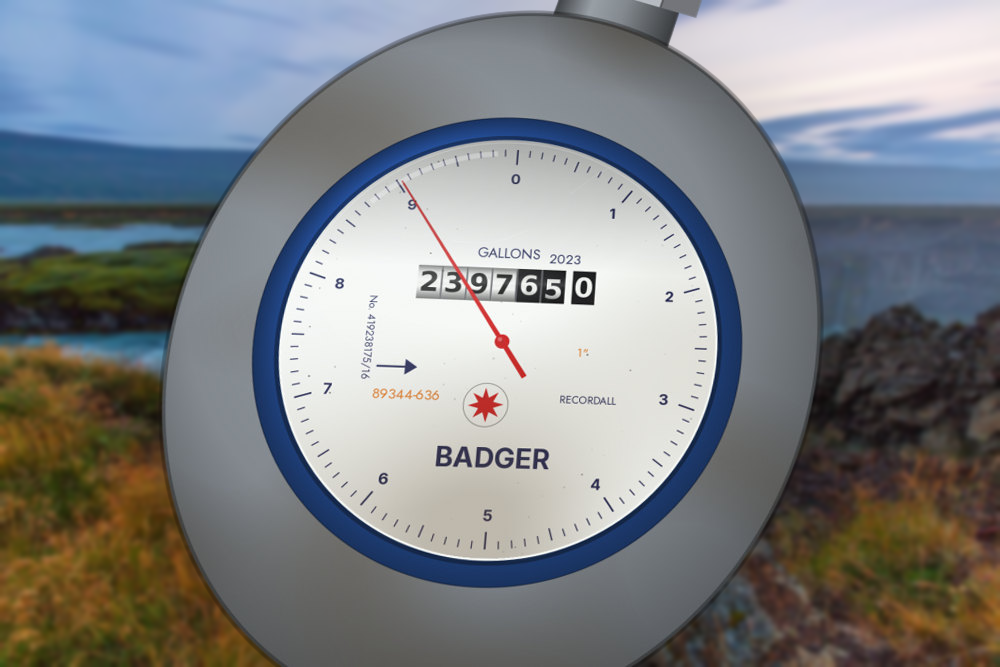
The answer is 2397649.0 gal
